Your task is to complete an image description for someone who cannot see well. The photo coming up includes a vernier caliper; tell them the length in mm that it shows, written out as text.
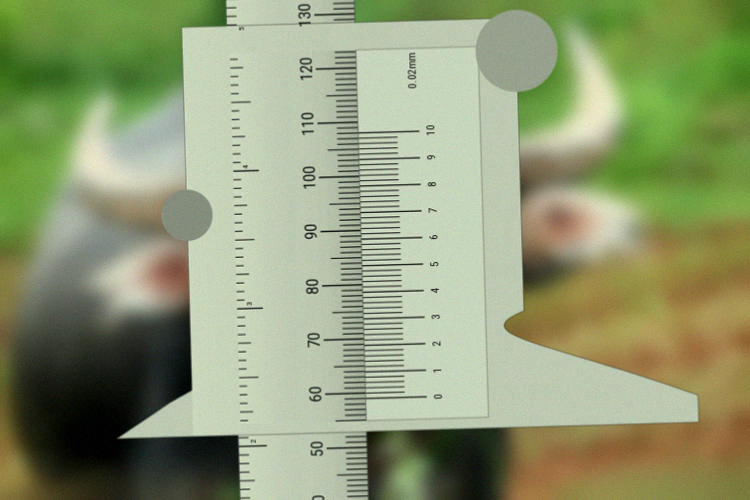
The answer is 59.0 mm
